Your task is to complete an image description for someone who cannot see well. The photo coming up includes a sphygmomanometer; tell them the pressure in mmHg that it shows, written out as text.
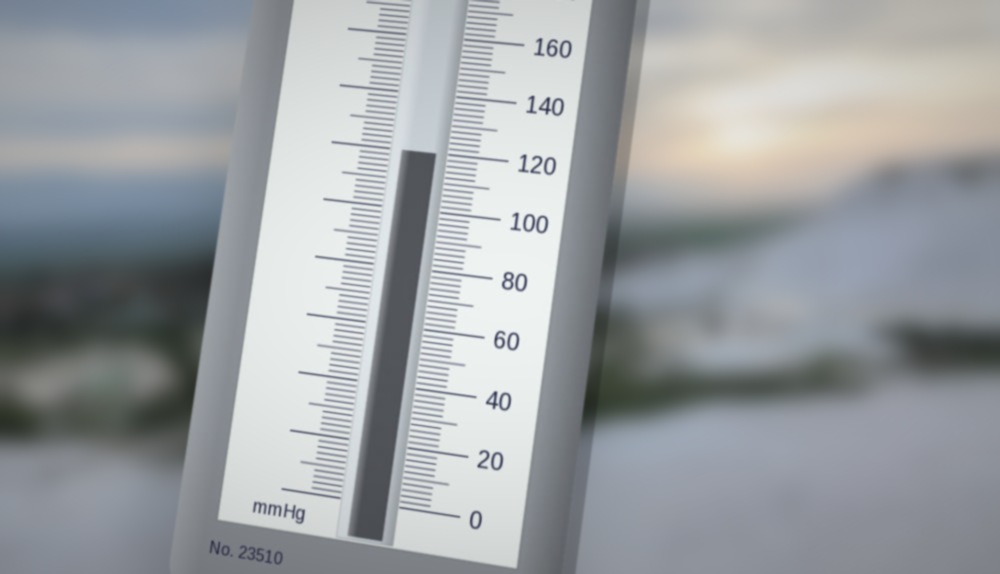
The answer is 120 mmHg
